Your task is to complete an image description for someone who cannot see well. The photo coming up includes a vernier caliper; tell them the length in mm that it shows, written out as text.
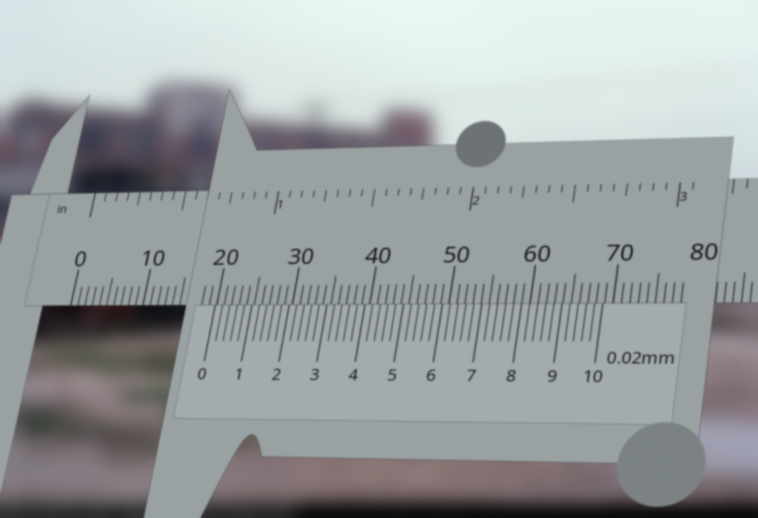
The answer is 19.8 mm
